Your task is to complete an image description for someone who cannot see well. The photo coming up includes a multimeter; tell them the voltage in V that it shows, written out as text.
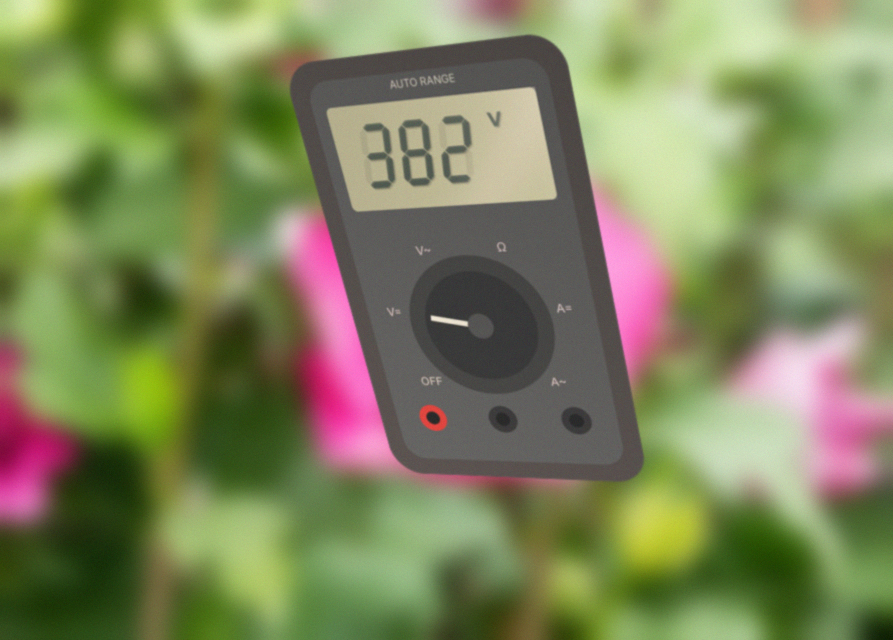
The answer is 382 V
